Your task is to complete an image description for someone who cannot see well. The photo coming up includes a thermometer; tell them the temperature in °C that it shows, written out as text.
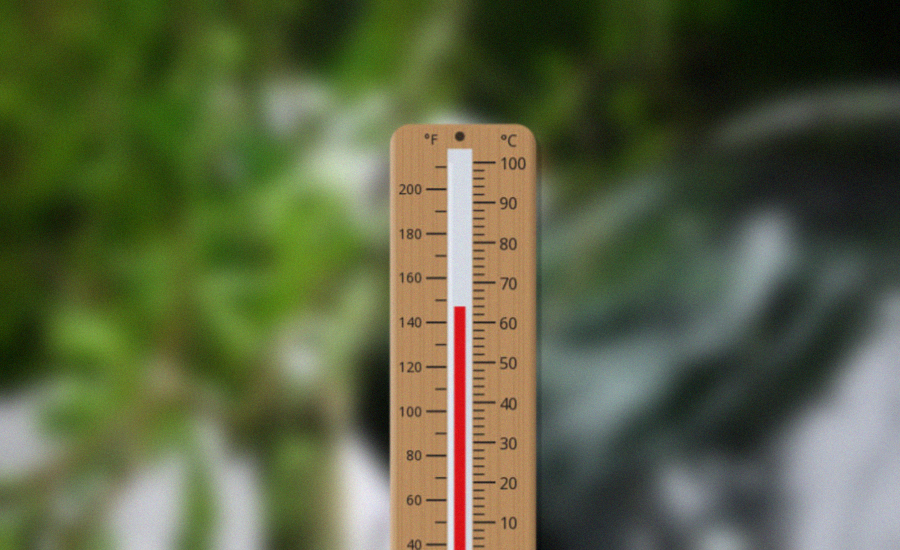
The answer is 64 °C
